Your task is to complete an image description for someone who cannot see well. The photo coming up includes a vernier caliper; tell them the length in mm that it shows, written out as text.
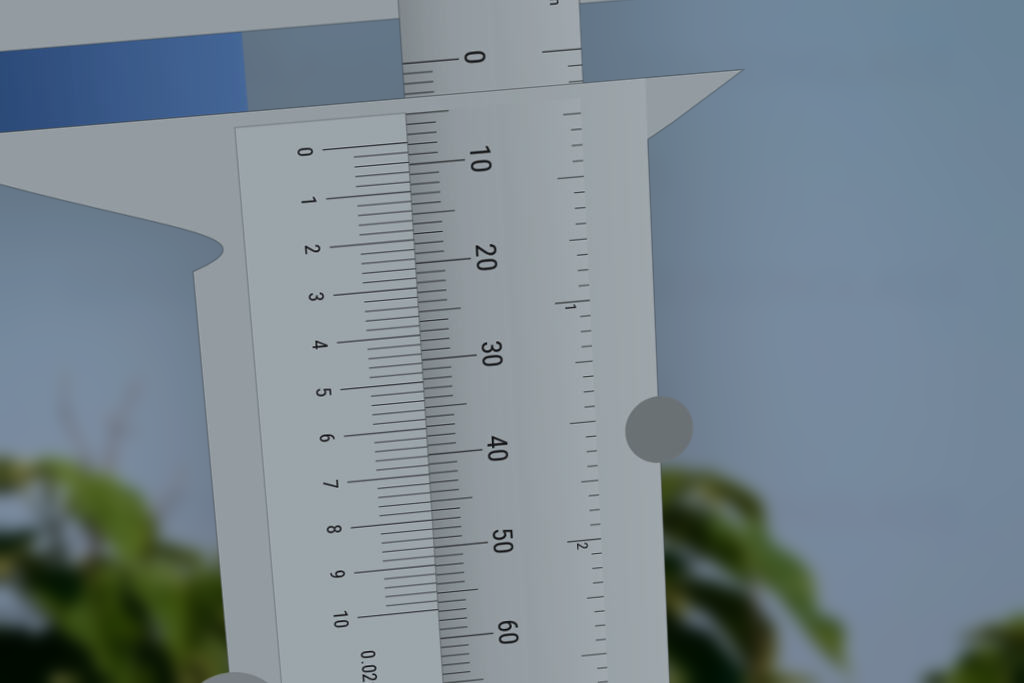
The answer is 7.8 mm
